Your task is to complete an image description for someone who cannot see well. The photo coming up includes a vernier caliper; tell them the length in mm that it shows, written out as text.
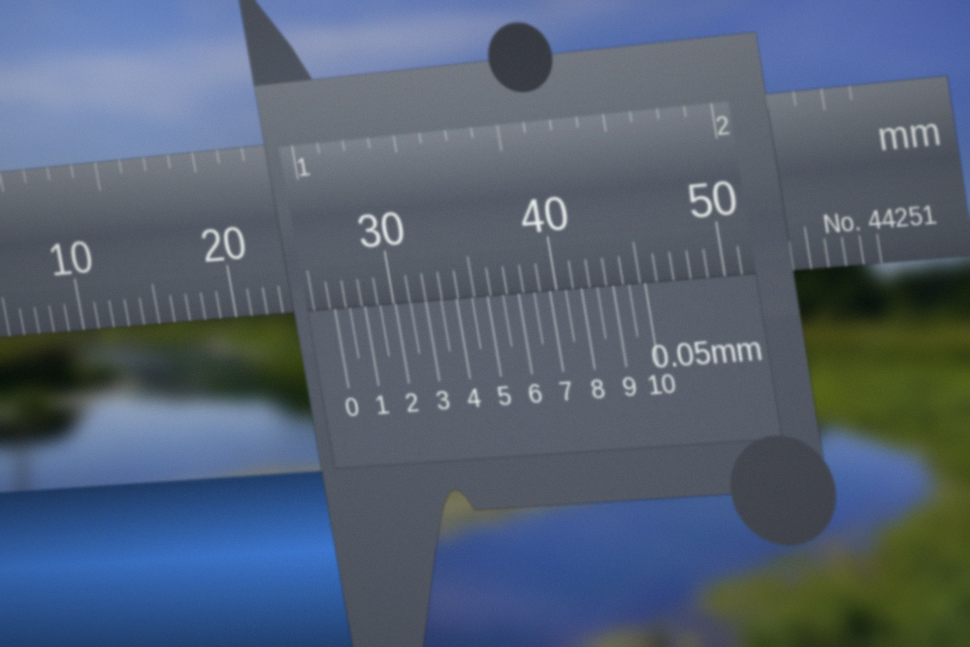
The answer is 26.3 mm
